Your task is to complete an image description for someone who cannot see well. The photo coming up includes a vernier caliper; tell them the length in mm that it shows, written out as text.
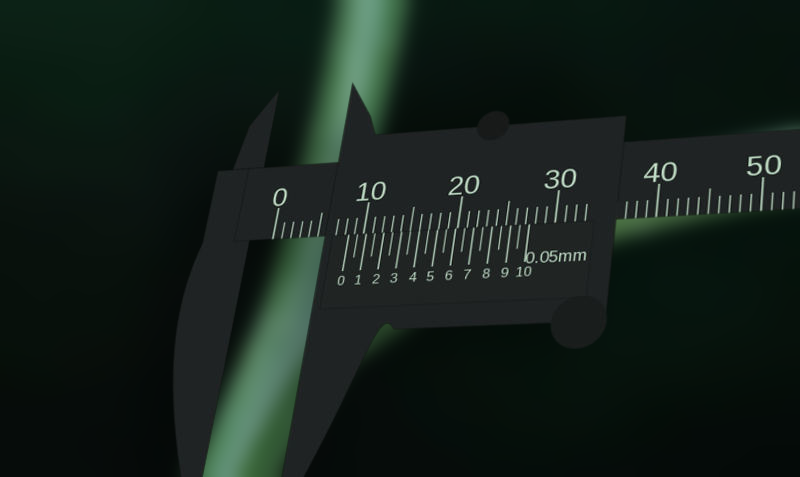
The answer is 8.4 mm
